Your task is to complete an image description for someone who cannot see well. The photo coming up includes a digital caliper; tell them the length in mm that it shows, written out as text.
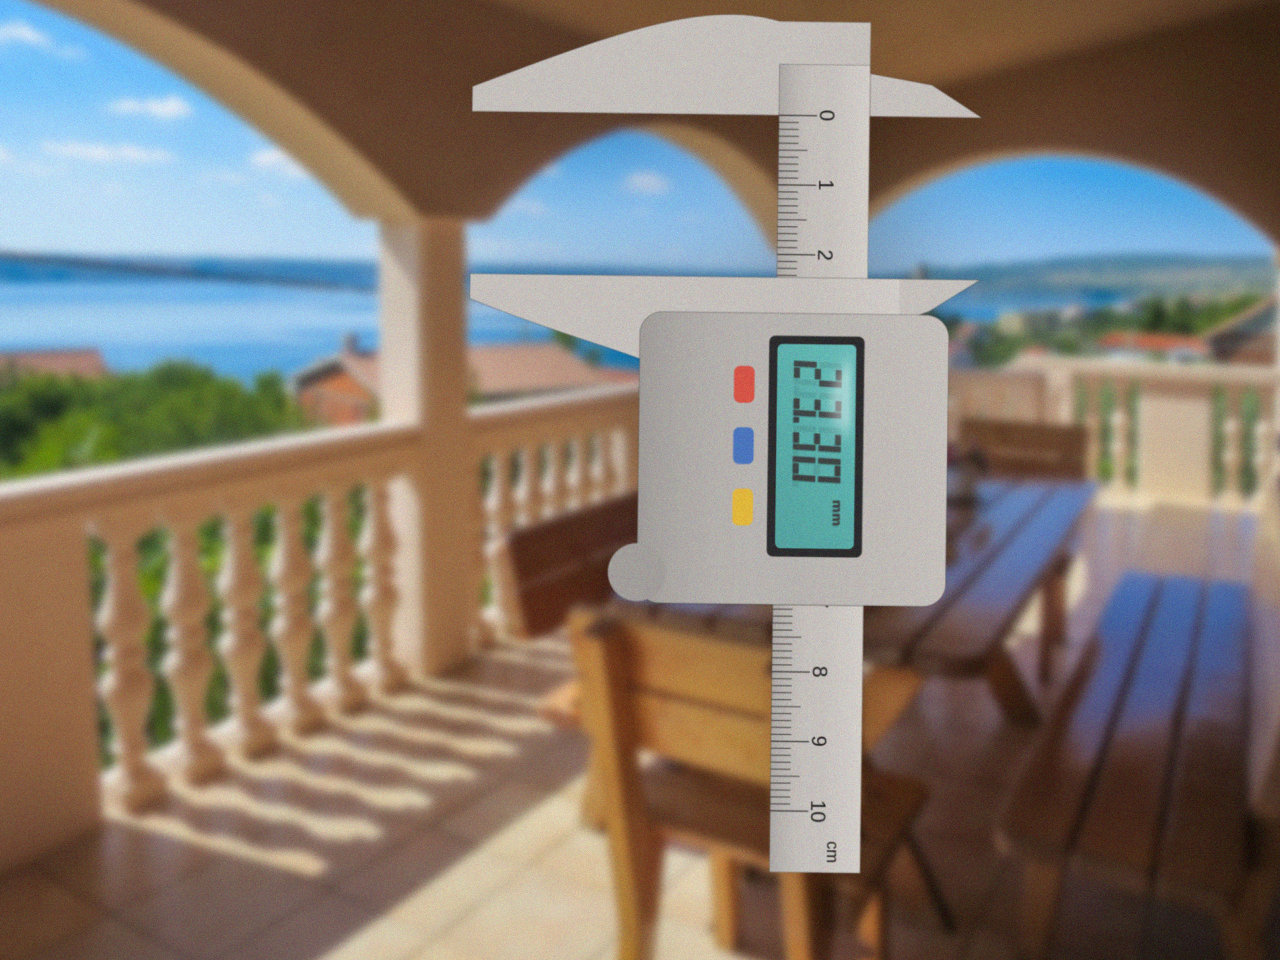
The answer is 23.30 mm
